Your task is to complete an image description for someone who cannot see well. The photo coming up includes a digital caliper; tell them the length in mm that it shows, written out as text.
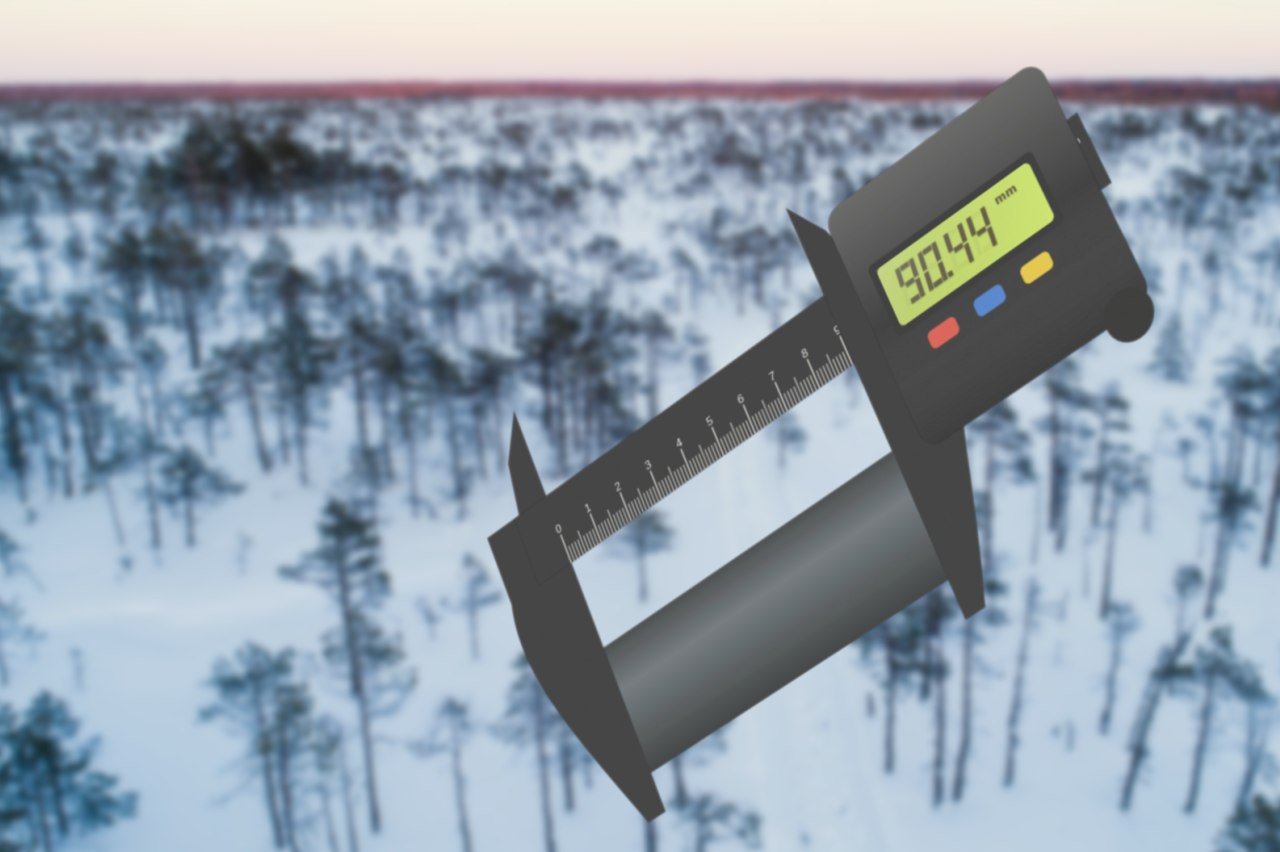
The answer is 90.44 mm
